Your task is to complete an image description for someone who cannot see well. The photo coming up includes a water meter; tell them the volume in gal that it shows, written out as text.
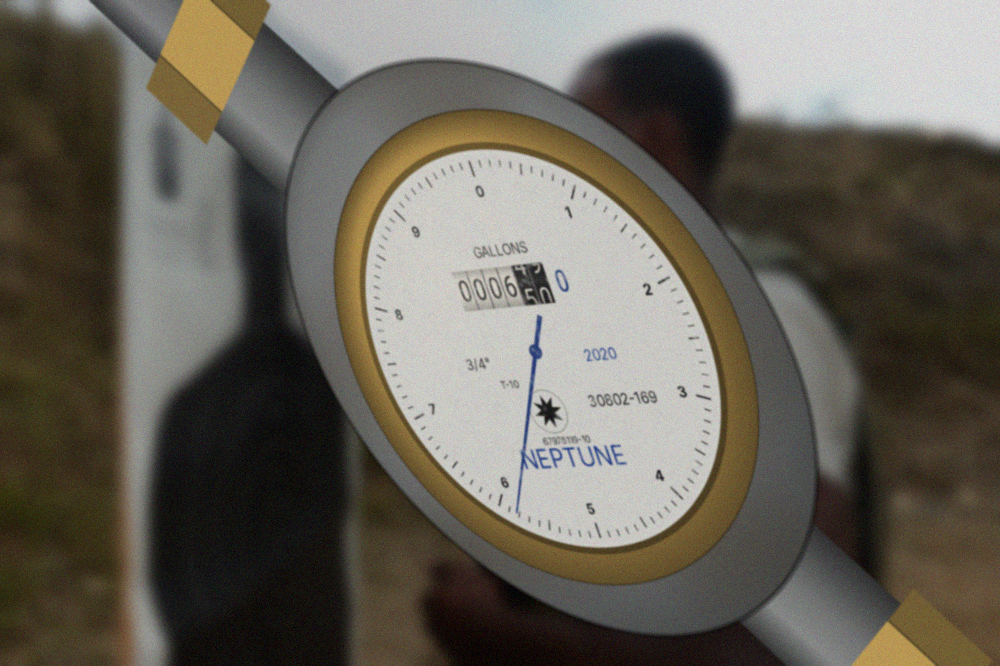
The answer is 6495.8 gal
